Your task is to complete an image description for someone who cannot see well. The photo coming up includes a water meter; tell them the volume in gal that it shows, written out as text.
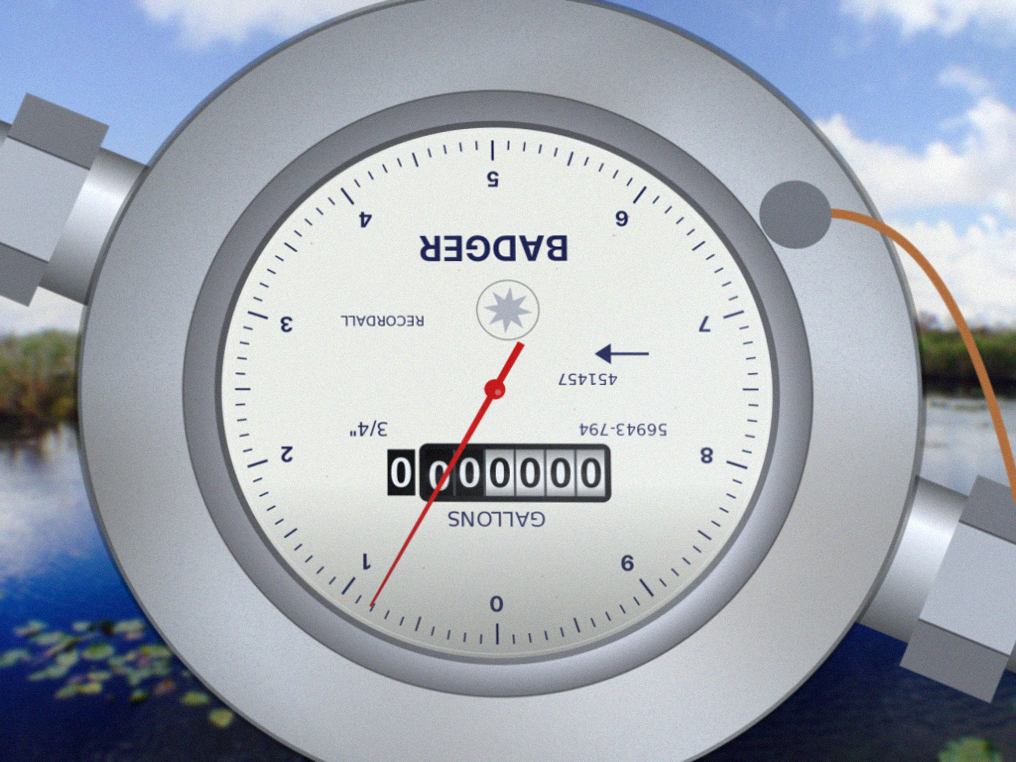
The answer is 0.8 gal
